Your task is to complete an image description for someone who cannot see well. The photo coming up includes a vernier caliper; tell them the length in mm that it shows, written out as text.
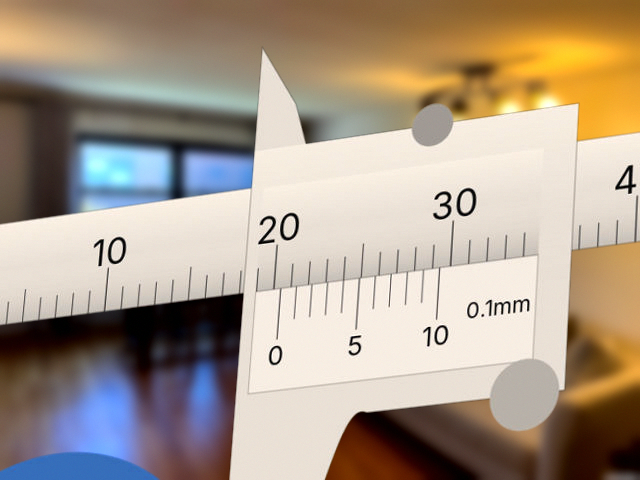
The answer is 20.4 mm
